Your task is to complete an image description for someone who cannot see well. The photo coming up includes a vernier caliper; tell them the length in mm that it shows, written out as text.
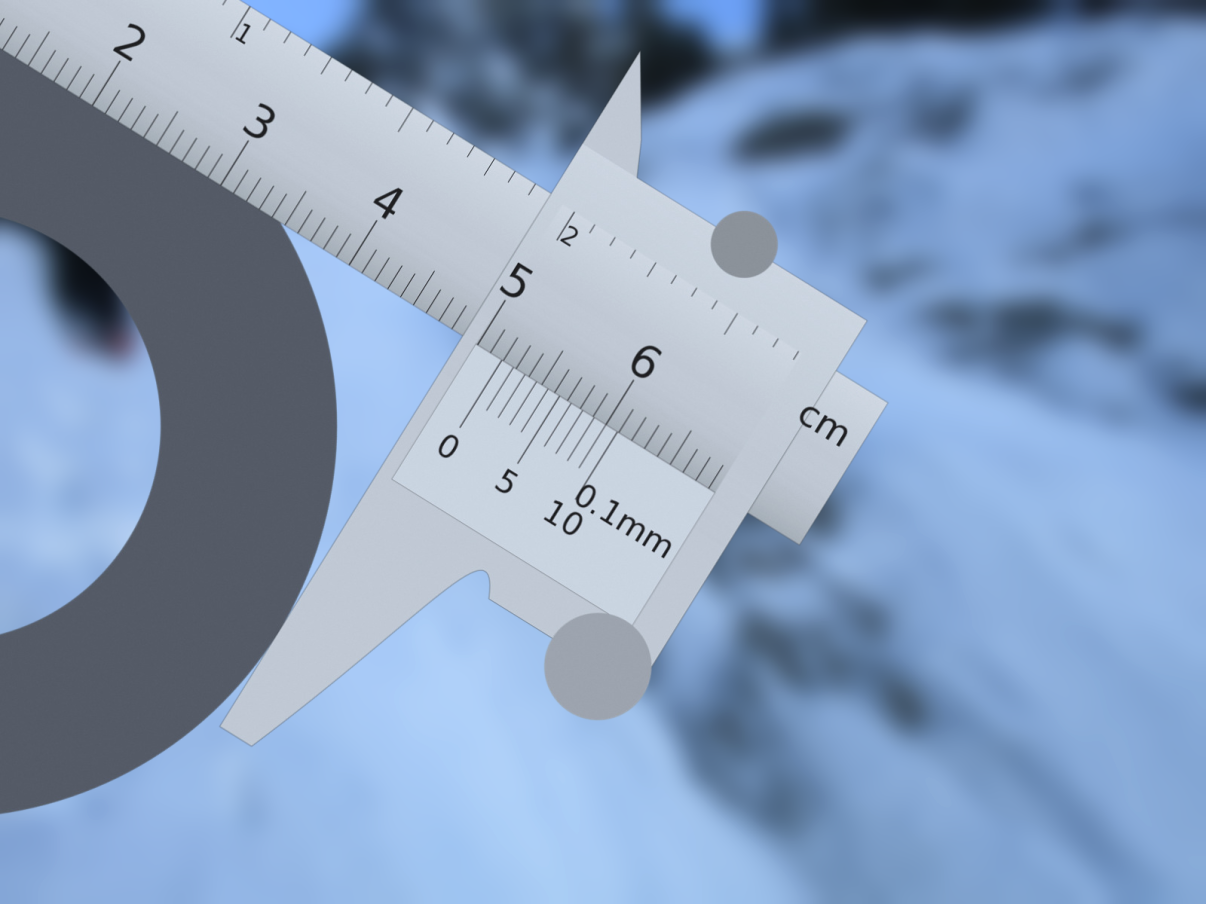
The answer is 51.9 mm
